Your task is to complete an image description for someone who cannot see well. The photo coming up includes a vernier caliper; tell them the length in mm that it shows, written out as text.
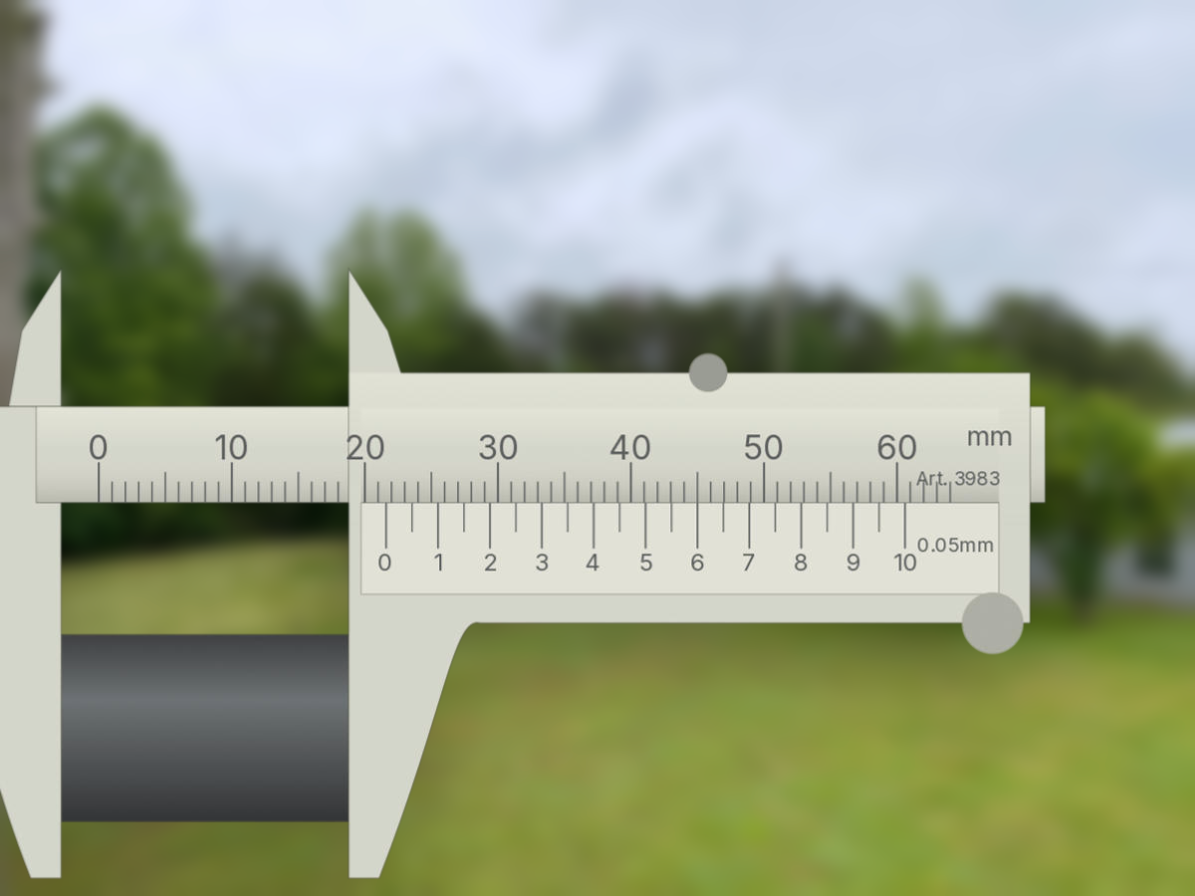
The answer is 21.6 mm
